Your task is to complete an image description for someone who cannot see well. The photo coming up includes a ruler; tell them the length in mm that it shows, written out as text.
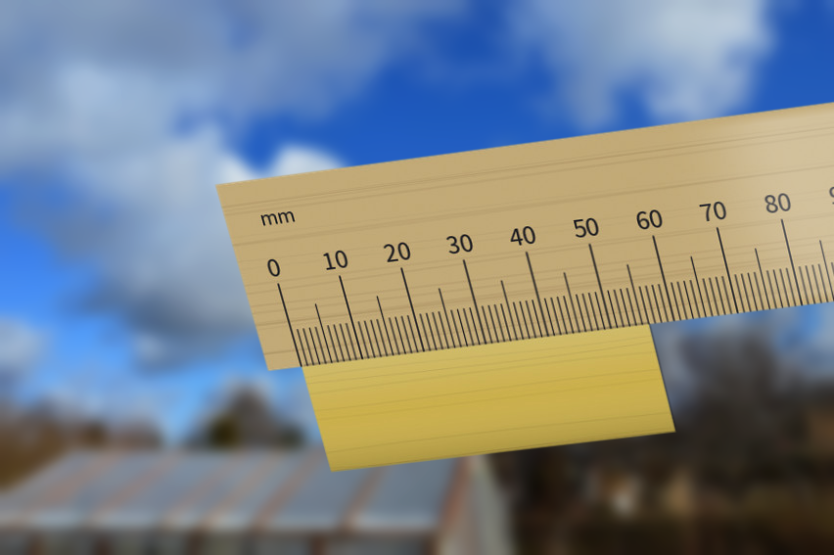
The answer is 56 mm
